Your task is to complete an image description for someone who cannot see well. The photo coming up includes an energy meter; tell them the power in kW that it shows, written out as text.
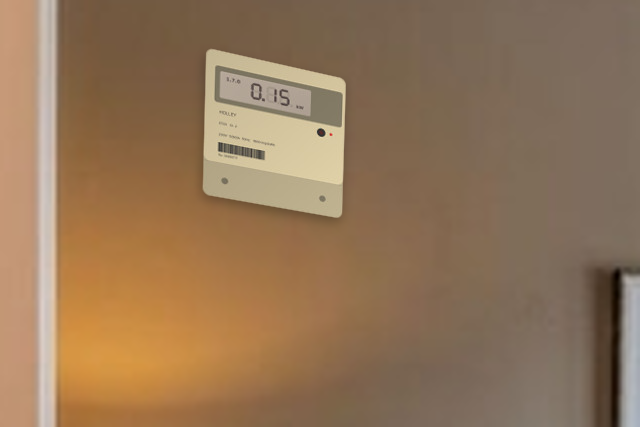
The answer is 0.15 kW
